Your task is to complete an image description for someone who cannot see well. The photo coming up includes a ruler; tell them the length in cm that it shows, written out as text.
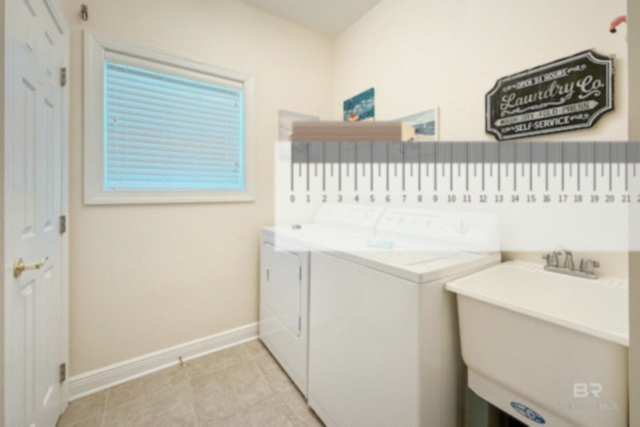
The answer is 8 cm
